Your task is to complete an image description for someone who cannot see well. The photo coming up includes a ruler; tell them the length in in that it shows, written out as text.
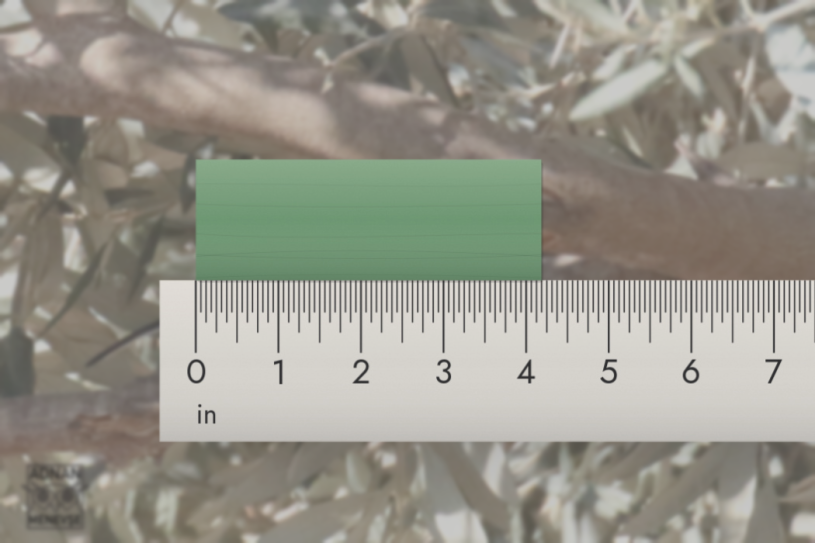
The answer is 4.1875 in
